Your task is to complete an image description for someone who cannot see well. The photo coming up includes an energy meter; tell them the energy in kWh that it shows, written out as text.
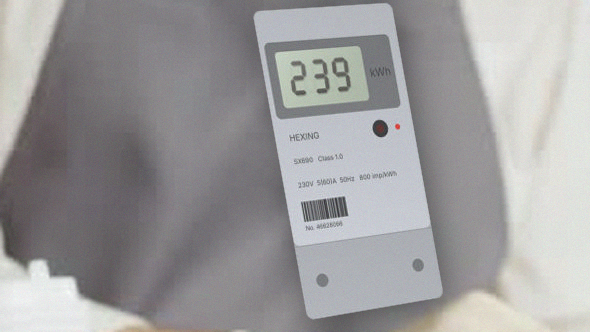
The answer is 239 kWh
